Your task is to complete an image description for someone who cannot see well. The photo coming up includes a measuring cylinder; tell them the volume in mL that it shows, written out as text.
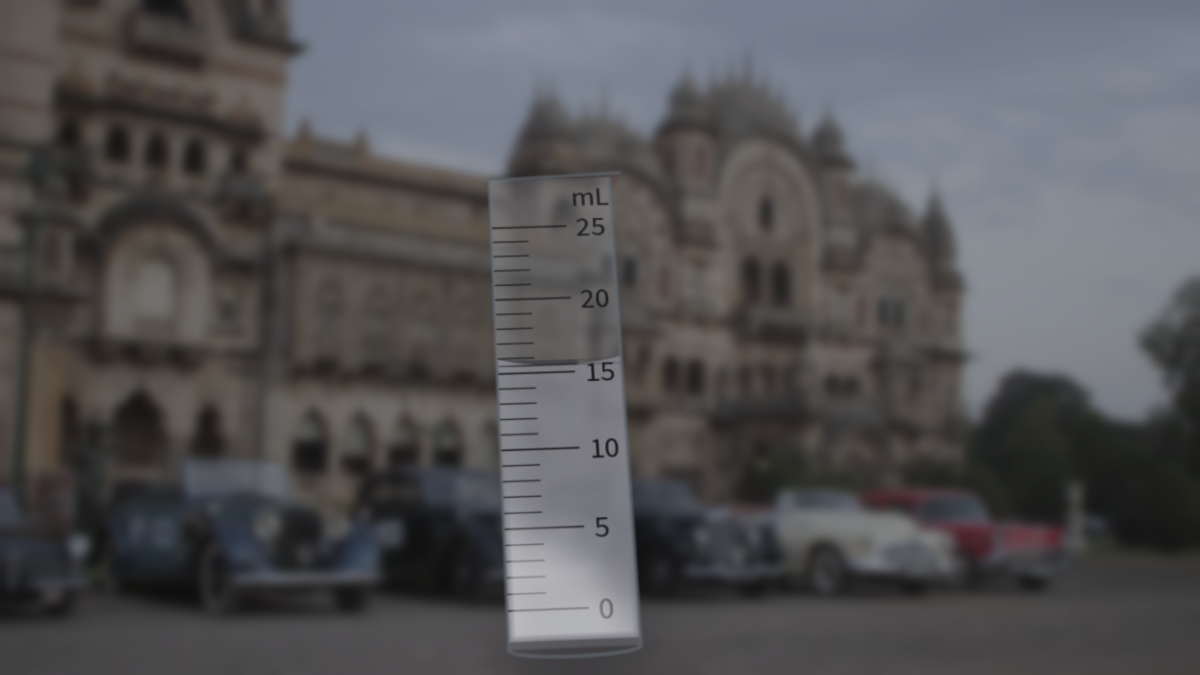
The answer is 15.5 mL
